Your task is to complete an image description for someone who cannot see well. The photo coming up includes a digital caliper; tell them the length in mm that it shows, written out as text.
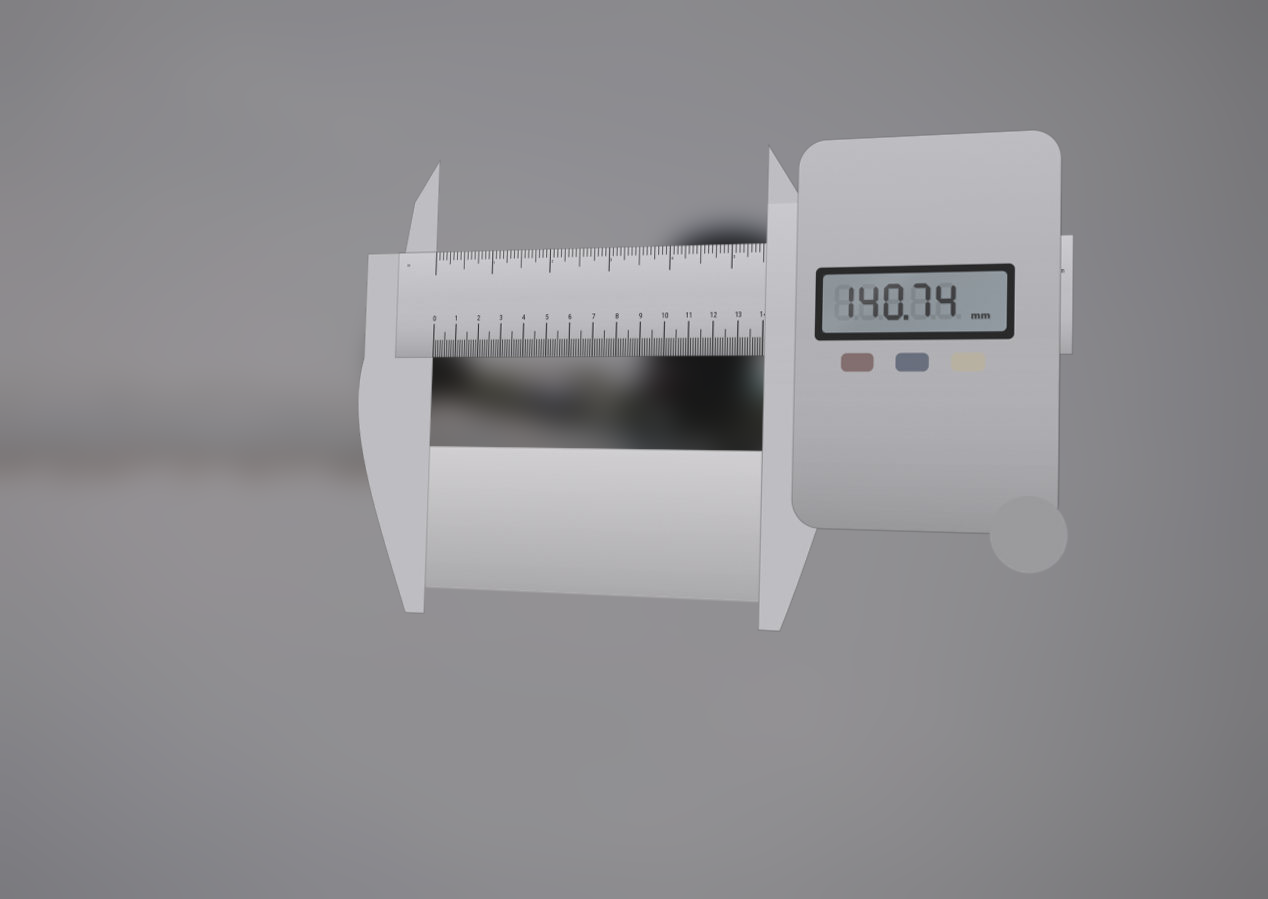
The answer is 140.74 mm
